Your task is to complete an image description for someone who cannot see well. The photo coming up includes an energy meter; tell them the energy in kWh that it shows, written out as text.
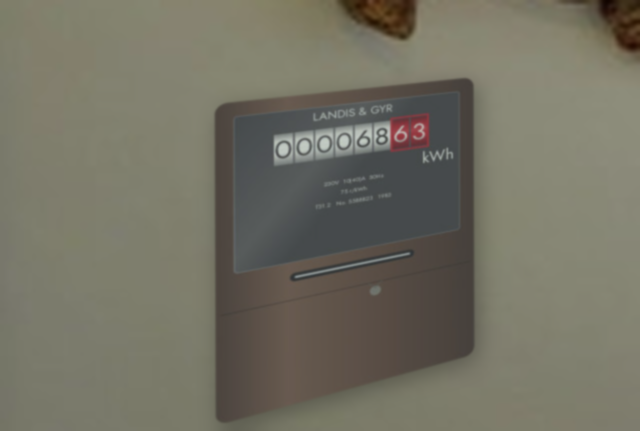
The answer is 68.63 kWh
